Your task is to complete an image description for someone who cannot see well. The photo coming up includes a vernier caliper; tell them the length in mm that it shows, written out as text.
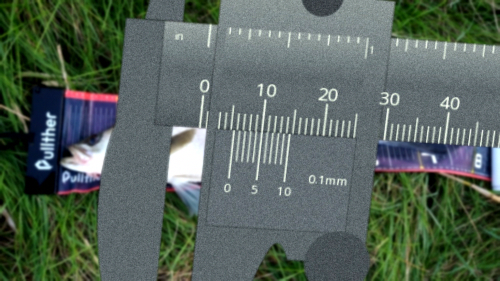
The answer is 5.5 mm
